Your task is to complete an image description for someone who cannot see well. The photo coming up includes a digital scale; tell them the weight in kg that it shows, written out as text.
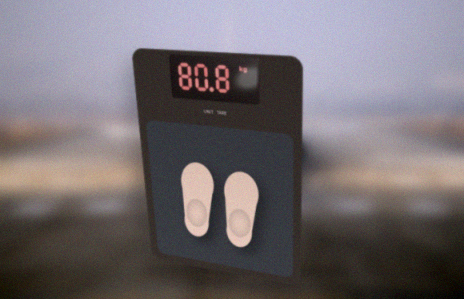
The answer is 80.8 kg
